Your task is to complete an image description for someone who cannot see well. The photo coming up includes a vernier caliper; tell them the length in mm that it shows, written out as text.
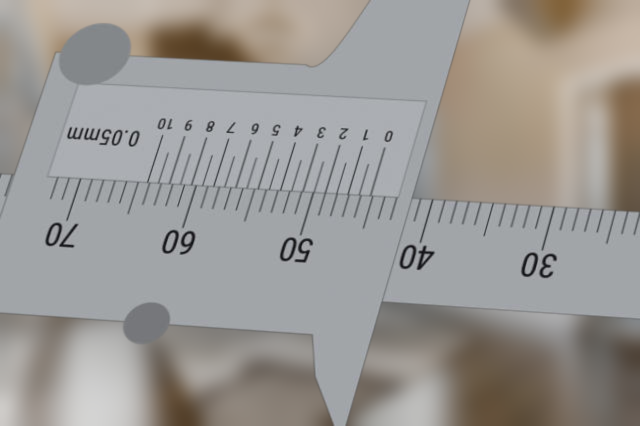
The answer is 45.2 mm
